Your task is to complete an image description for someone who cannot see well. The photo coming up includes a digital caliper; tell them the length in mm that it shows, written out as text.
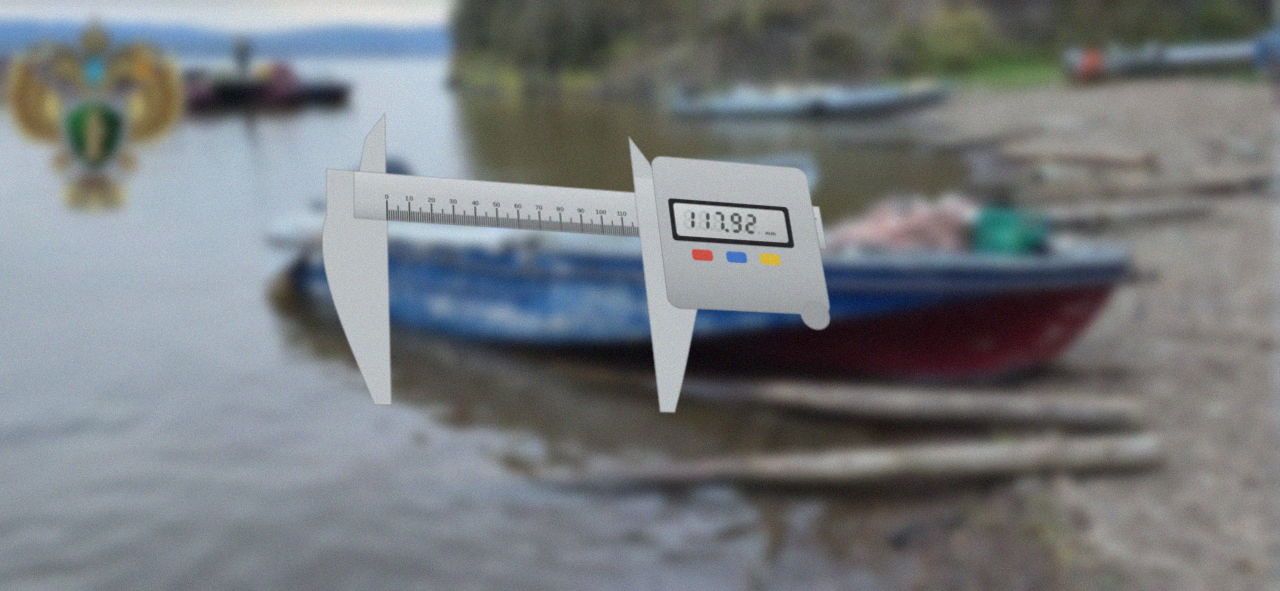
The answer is 117.92 mm
